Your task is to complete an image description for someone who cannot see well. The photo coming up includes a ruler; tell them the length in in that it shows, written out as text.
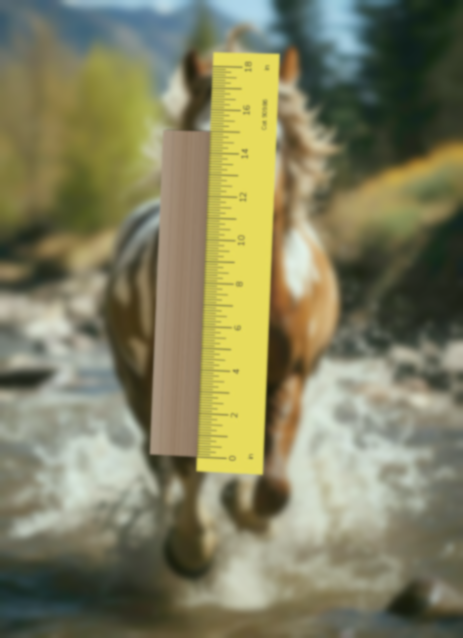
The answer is 15 in
